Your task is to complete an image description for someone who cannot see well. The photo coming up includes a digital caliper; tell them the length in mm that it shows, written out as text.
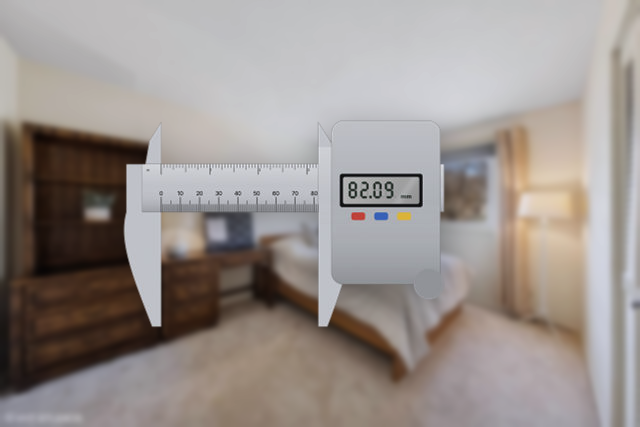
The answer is 82.09 mm
